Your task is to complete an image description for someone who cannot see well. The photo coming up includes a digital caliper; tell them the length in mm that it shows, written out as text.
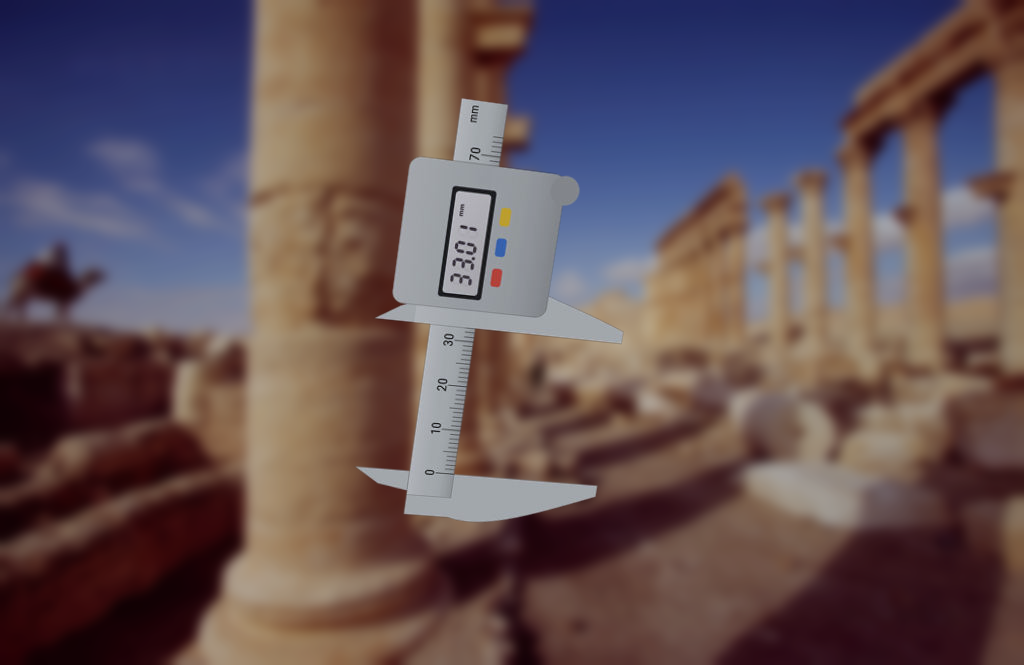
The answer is 33.01 mm
